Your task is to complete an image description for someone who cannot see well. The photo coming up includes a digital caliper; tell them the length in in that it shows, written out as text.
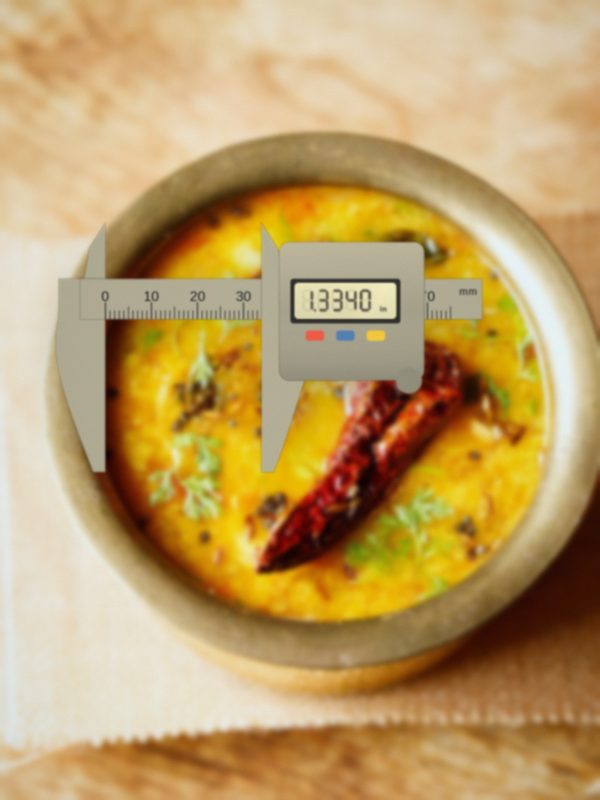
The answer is 1.3340 in
